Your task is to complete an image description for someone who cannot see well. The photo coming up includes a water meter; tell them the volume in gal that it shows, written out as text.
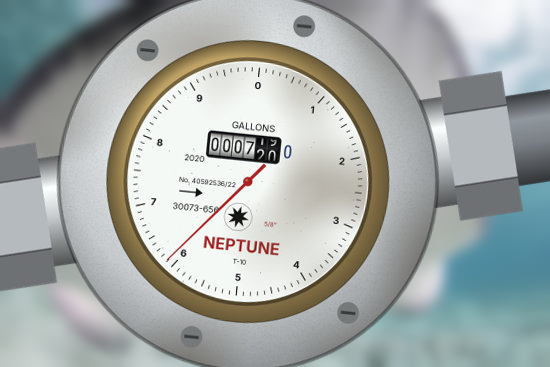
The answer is 7196.1 gal
